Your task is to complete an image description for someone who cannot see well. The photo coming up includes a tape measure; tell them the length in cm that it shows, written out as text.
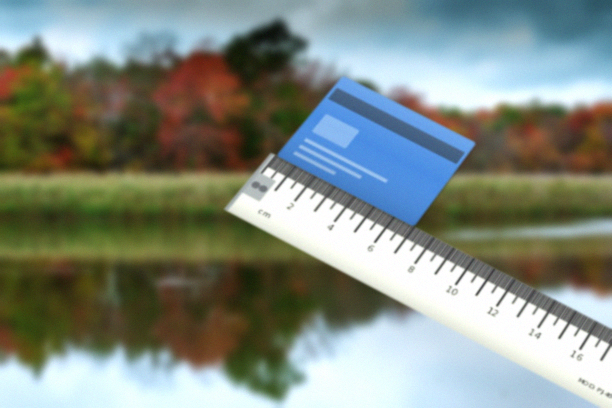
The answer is 7 cm
